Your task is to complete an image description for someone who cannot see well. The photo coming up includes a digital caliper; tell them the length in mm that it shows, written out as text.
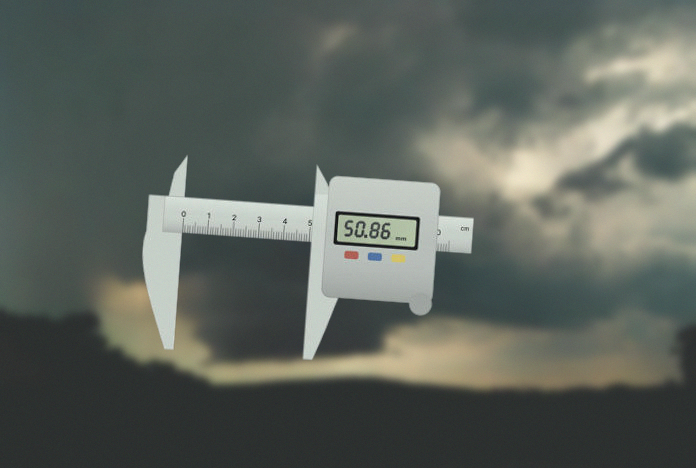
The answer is 50.86 mm
